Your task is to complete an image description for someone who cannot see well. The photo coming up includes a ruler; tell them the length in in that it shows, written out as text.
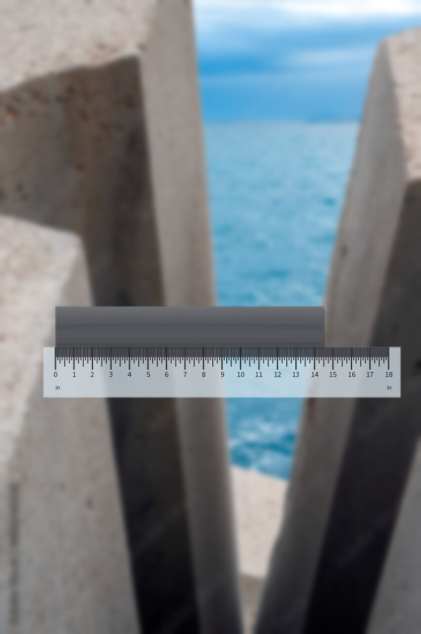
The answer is 14.5 in
